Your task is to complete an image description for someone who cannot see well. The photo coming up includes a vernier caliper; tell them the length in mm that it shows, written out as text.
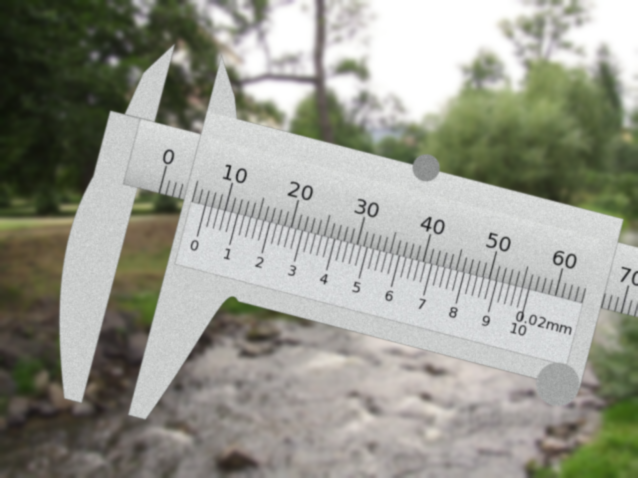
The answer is 7.0 mm
